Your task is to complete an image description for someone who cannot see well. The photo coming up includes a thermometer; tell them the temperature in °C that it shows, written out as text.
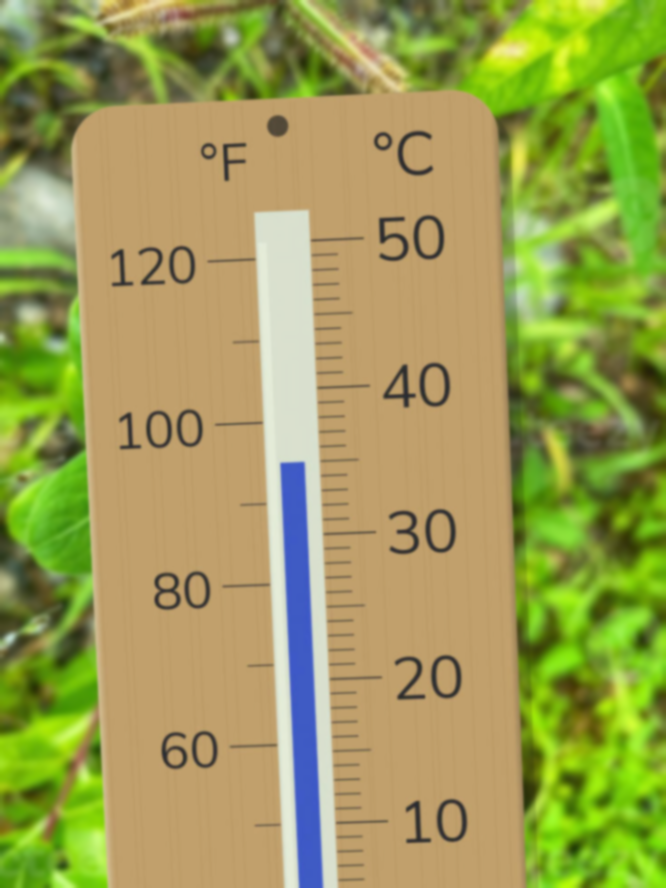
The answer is 35 °C
